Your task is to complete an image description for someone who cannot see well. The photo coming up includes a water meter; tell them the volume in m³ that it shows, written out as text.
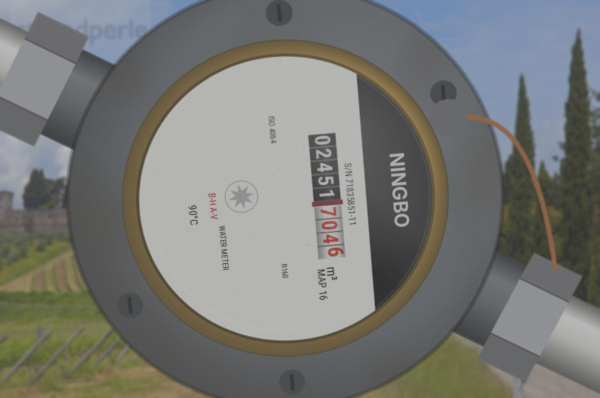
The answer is 2451.7046 m³
